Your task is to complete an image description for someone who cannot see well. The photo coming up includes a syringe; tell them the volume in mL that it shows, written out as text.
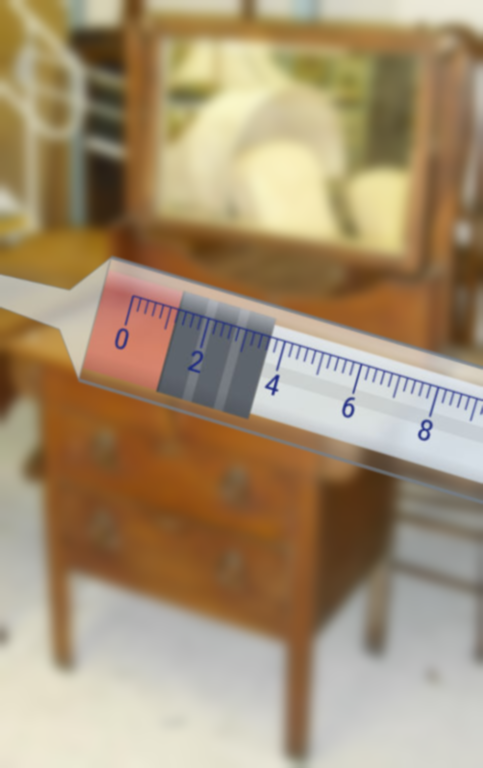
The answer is 1.2 mL
